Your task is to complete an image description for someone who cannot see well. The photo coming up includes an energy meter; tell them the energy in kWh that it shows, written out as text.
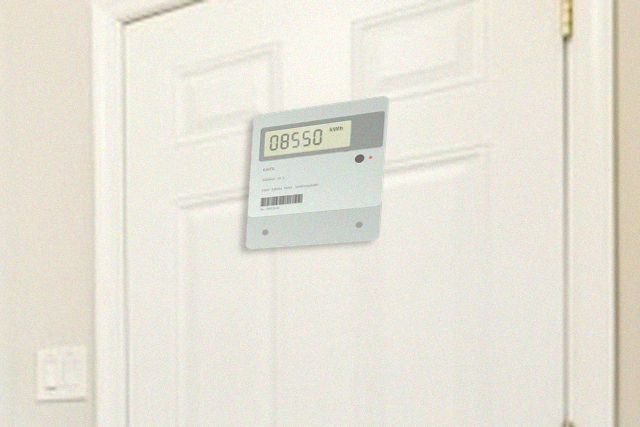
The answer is 8550 kWh
